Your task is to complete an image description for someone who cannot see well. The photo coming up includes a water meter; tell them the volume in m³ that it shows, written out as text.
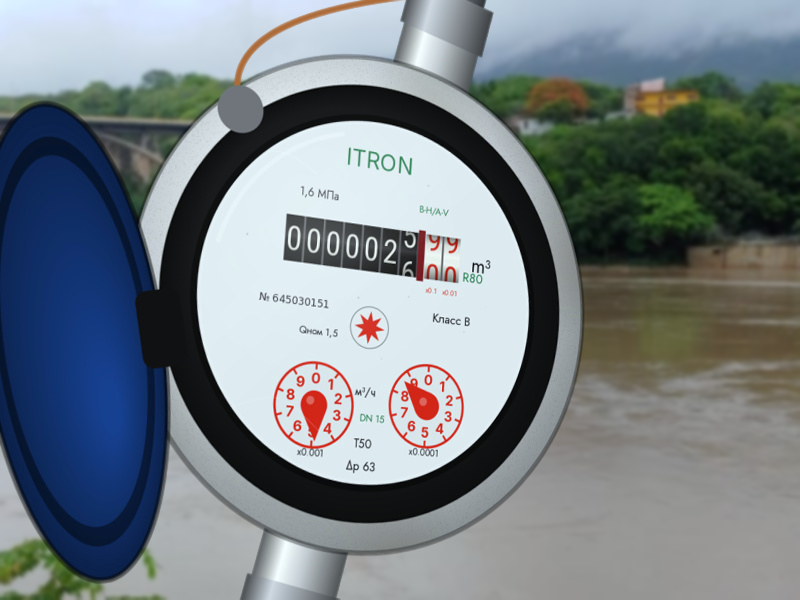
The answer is 25.9948 m³
